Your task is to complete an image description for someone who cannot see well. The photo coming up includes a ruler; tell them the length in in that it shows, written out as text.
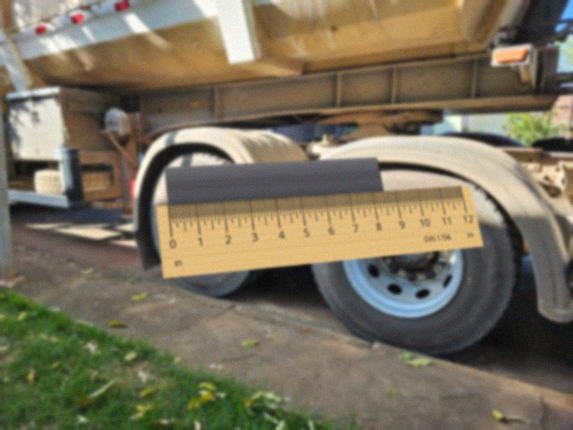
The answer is 8.5 in
